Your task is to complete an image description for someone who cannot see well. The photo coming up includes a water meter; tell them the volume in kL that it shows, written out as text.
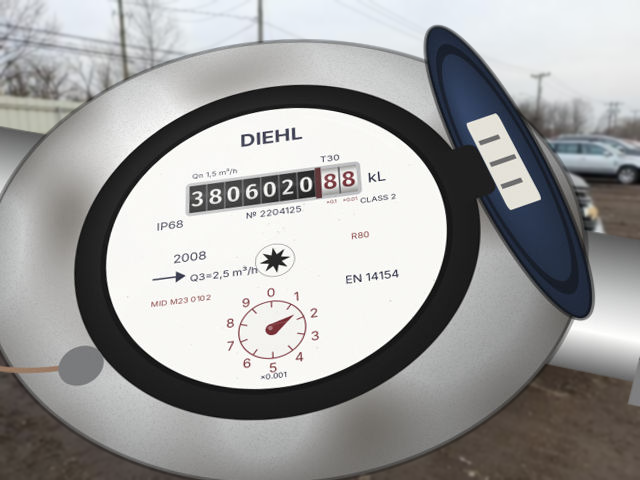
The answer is 3806020.881 kL
